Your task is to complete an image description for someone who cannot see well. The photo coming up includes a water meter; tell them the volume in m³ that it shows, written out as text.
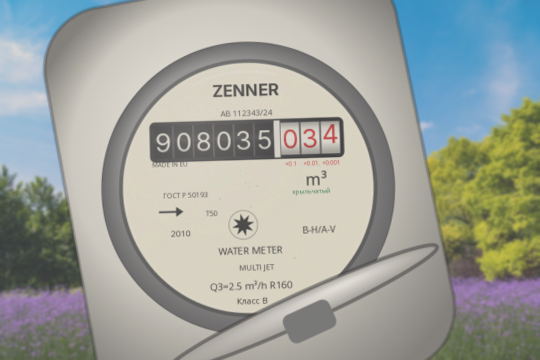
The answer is 908035.034 m³
